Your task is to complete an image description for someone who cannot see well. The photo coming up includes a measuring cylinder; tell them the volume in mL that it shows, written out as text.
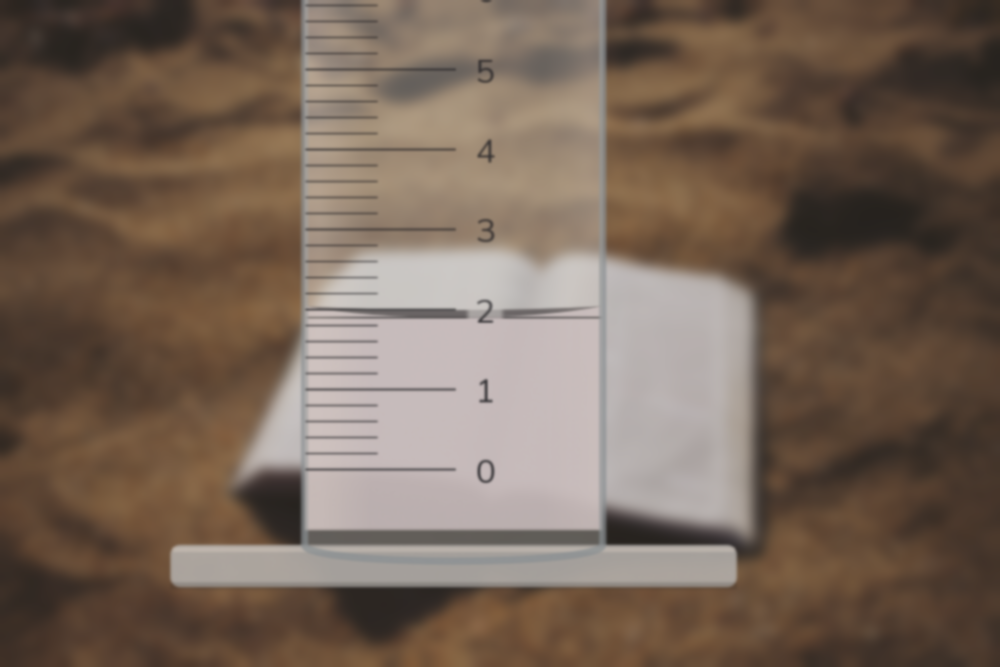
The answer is 1.9 mL
